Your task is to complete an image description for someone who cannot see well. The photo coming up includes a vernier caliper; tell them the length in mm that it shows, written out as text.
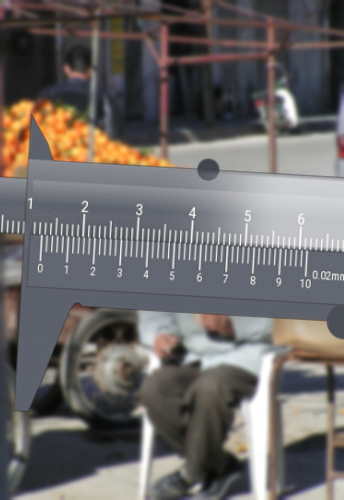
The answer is 12.4 mm
